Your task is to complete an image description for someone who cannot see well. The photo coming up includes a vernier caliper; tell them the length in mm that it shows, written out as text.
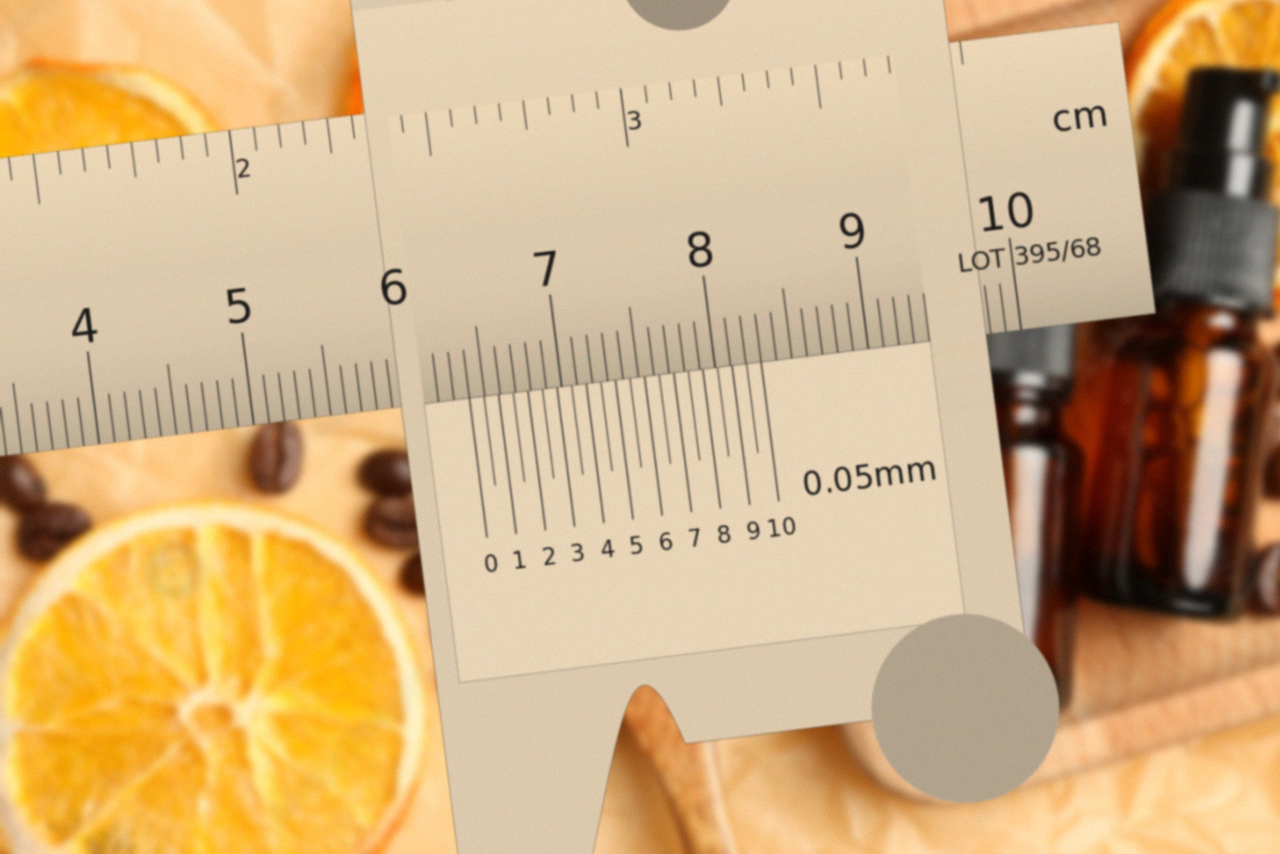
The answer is 64.0 mm
